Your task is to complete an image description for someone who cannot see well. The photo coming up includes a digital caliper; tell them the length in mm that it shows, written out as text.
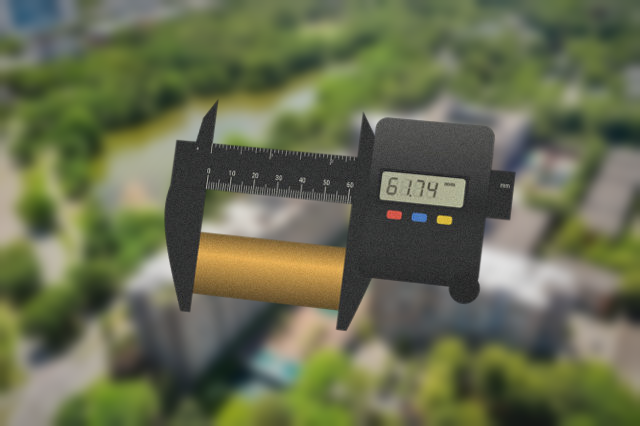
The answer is 61.74 mm
